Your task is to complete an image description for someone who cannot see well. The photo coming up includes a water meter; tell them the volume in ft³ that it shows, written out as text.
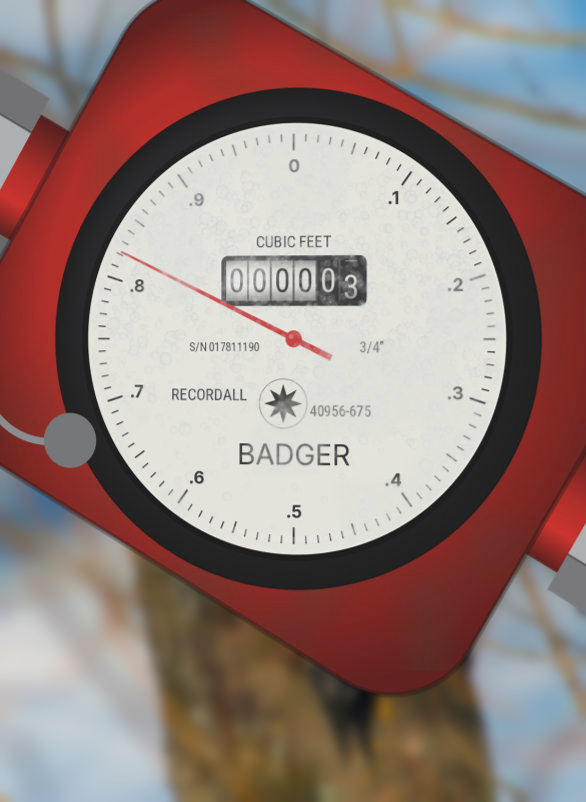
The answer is 2.82 ft³
